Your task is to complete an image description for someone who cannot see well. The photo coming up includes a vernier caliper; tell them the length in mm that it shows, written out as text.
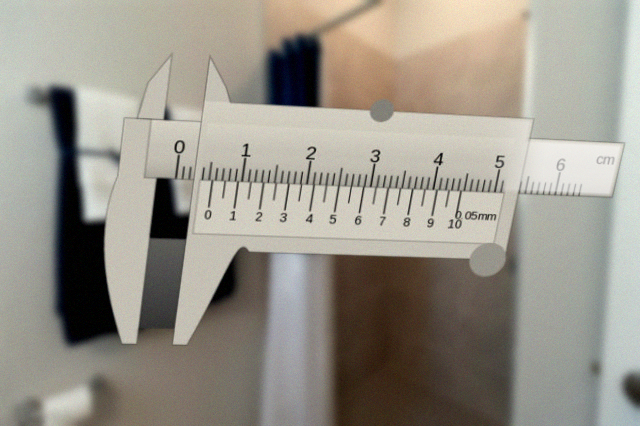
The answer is 5.5 mm
